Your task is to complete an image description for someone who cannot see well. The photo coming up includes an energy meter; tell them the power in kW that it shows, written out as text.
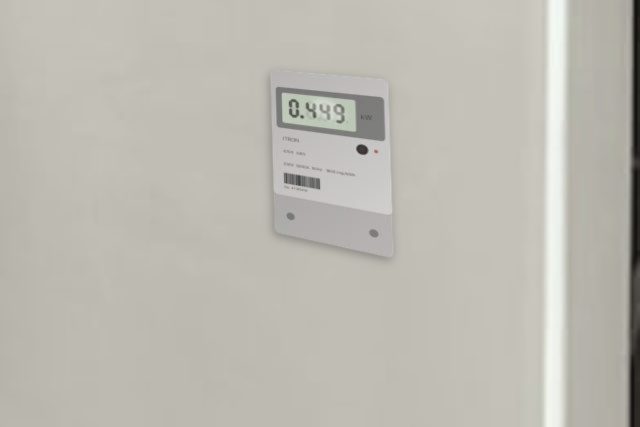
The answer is 0.449 kW
